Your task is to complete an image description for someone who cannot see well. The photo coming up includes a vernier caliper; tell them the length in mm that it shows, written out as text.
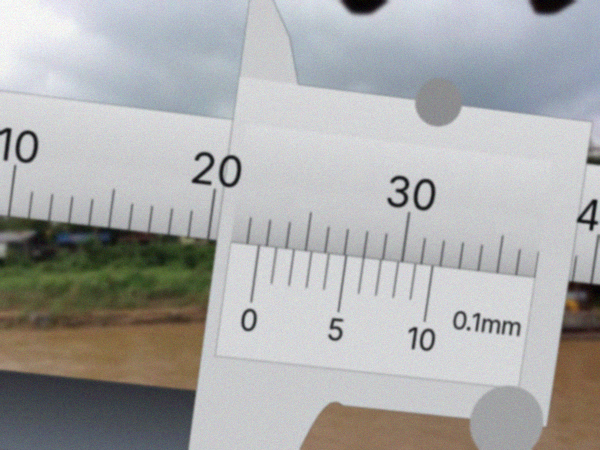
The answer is 22.6 mm
